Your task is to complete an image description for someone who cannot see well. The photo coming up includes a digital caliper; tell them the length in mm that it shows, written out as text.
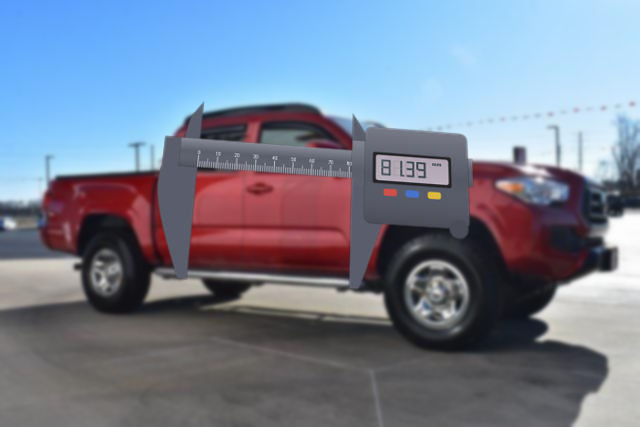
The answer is 81.39 mm
